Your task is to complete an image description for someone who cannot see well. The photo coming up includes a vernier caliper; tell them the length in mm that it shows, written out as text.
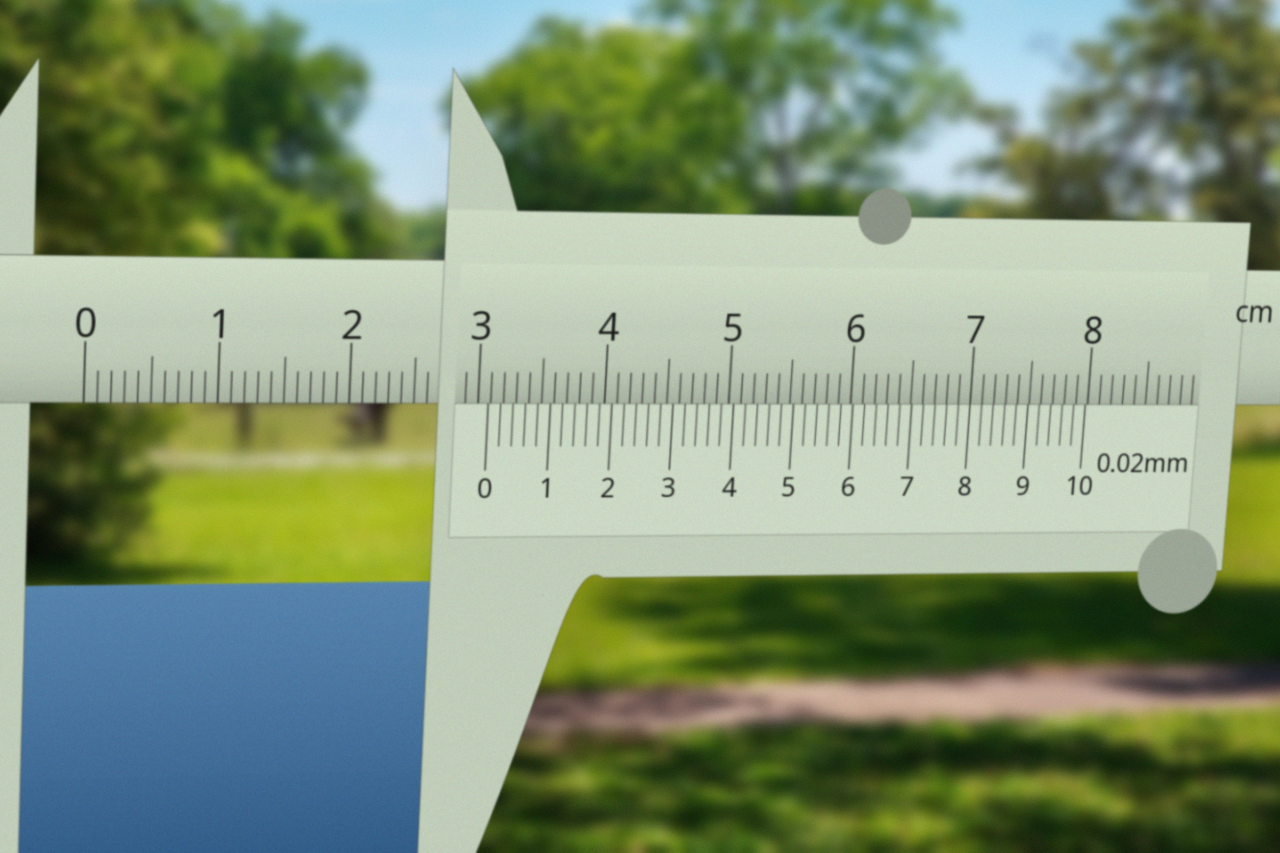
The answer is 30.8 mm
